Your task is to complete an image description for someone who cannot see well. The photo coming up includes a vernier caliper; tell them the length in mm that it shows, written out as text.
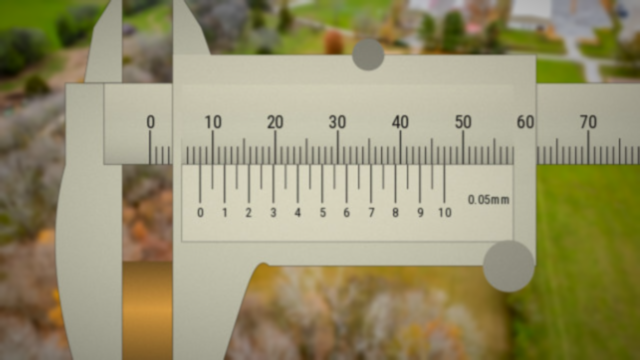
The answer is 8.0 mm
